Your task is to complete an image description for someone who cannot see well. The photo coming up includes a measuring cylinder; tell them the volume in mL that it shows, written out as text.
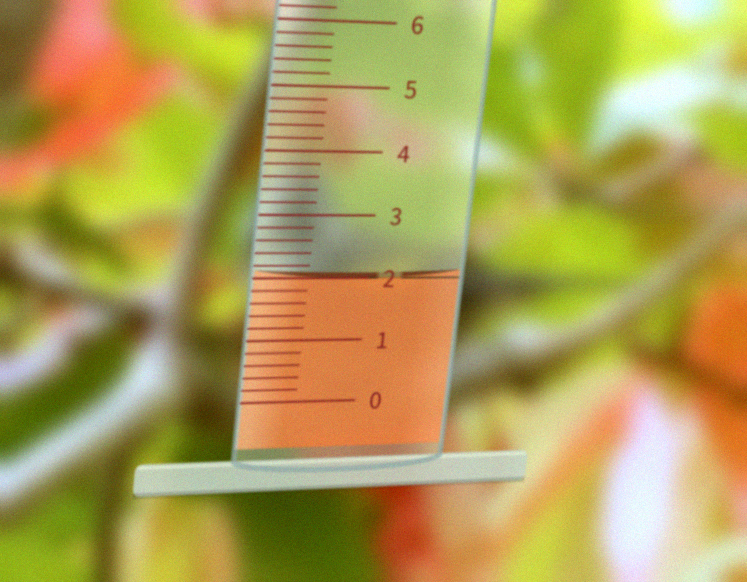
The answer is 2 mL
